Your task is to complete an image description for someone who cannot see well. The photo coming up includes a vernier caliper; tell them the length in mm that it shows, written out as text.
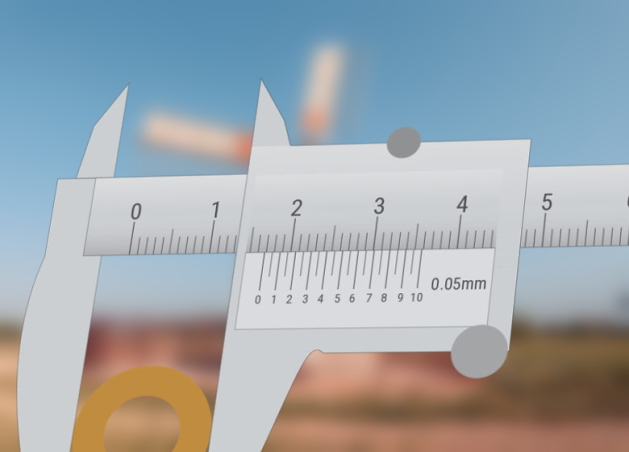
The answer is 16.8 mm
